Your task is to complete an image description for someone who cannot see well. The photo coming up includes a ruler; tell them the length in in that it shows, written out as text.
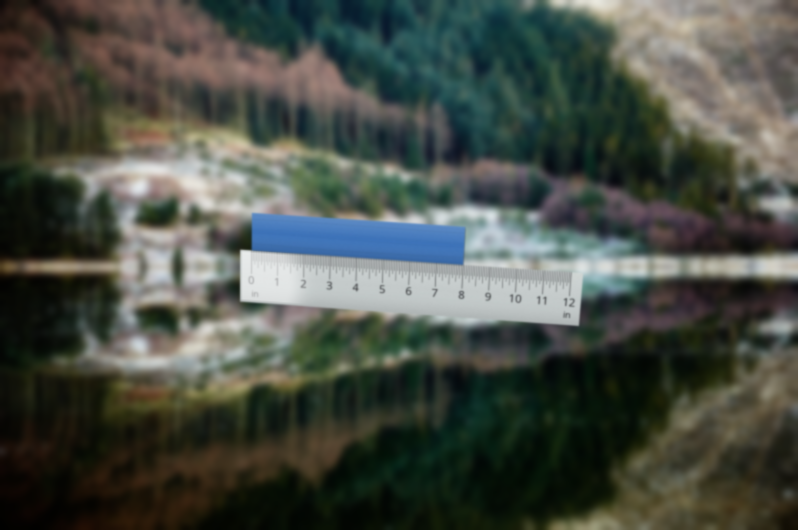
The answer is 8 in
